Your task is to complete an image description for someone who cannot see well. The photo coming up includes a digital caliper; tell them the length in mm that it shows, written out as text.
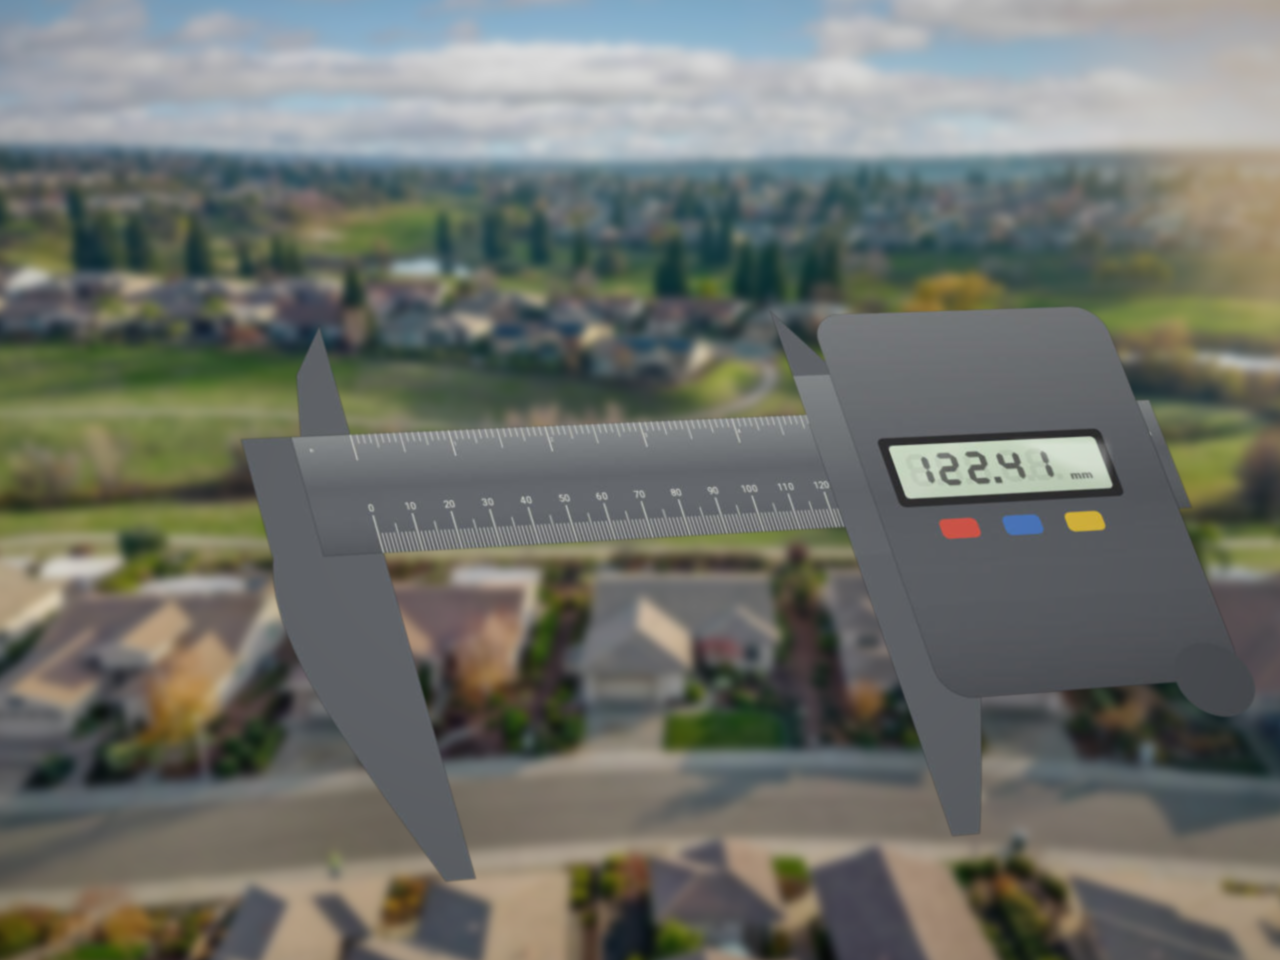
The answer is 122.41 mm
